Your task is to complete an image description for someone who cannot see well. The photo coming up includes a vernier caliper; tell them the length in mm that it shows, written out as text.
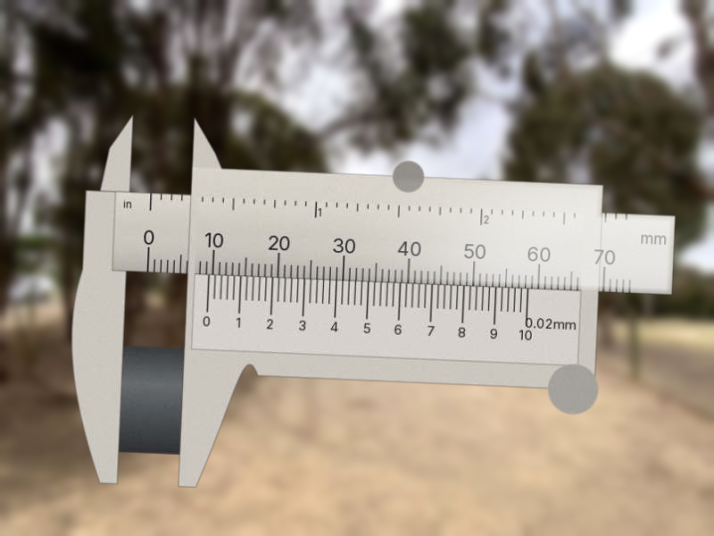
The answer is 9.4 mm
